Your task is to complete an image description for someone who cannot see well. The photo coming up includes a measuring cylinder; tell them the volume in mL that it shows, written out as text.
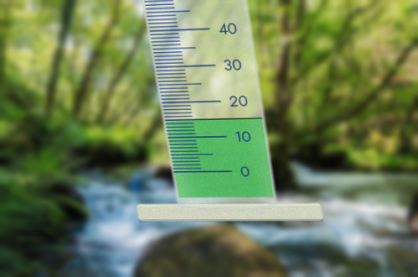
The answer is 15 mL
